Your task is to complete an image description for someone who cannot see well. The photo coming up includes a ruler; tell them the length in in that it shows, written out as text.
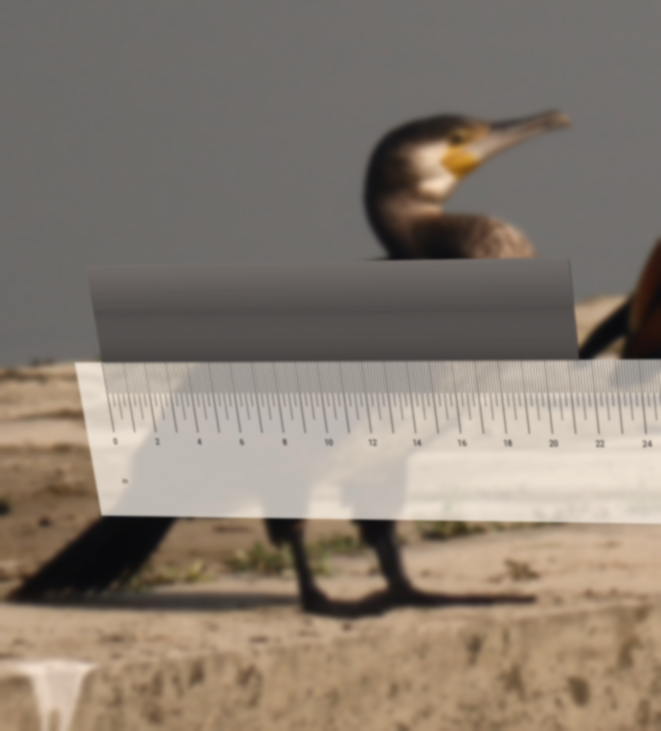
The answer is 21.5 in
